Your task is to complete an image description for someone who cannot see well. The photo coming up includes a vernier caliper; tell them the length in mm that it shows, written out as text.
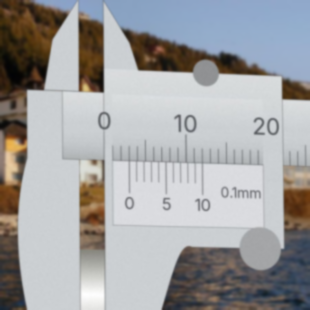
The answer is 3.0 mm
